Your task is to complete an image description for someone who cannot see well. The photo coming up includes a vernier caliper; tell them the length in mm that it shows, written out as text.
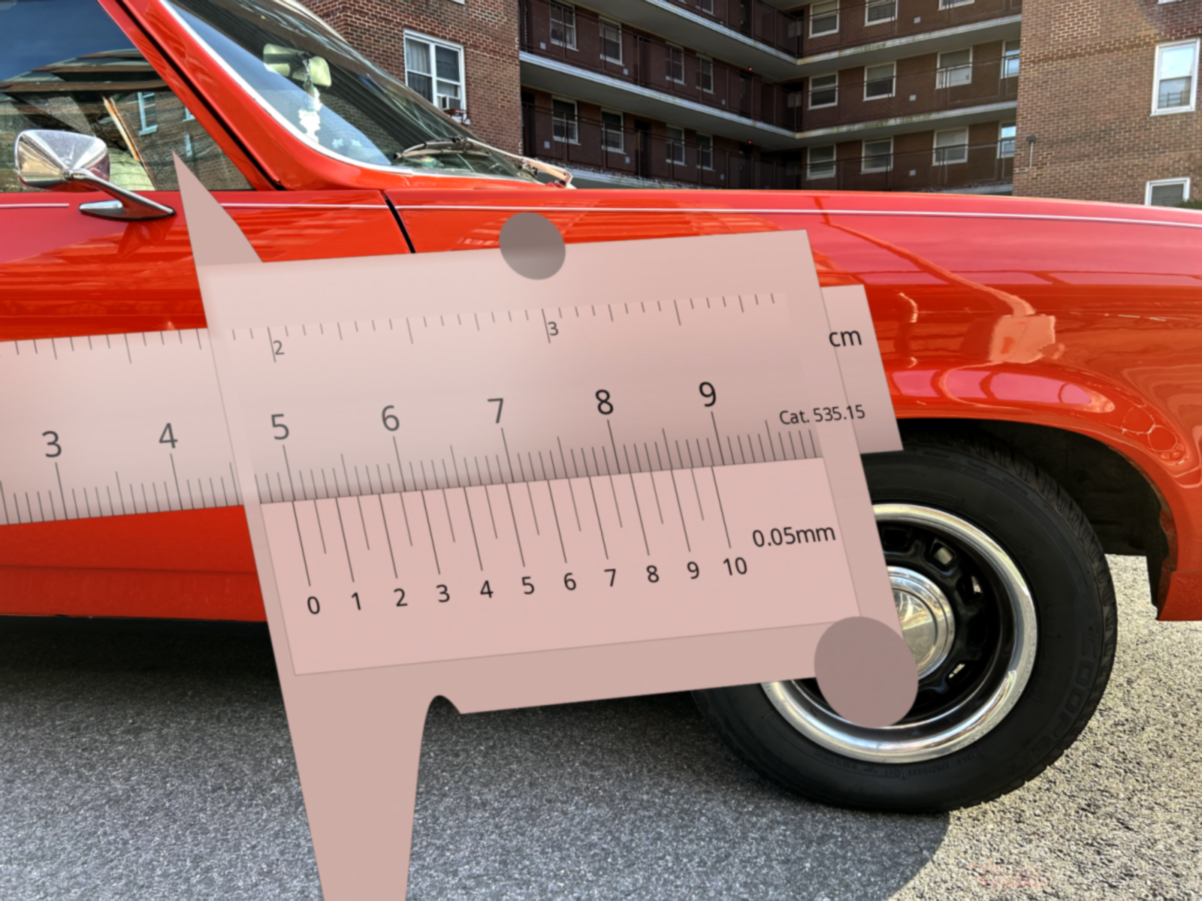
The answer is 49.8 mm
